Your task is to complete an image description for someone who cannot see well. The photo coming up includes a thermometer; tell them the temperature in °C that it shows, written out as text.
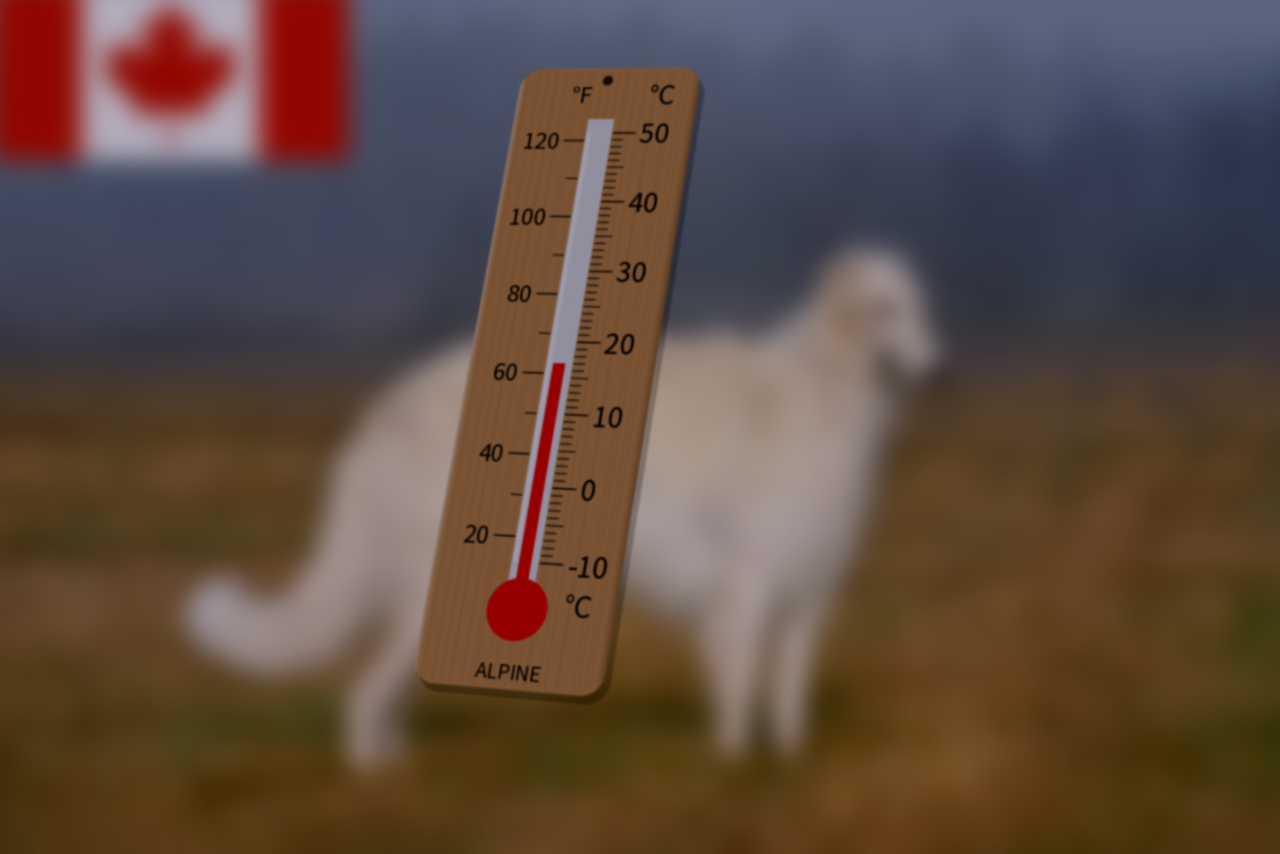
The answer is 17 °C
